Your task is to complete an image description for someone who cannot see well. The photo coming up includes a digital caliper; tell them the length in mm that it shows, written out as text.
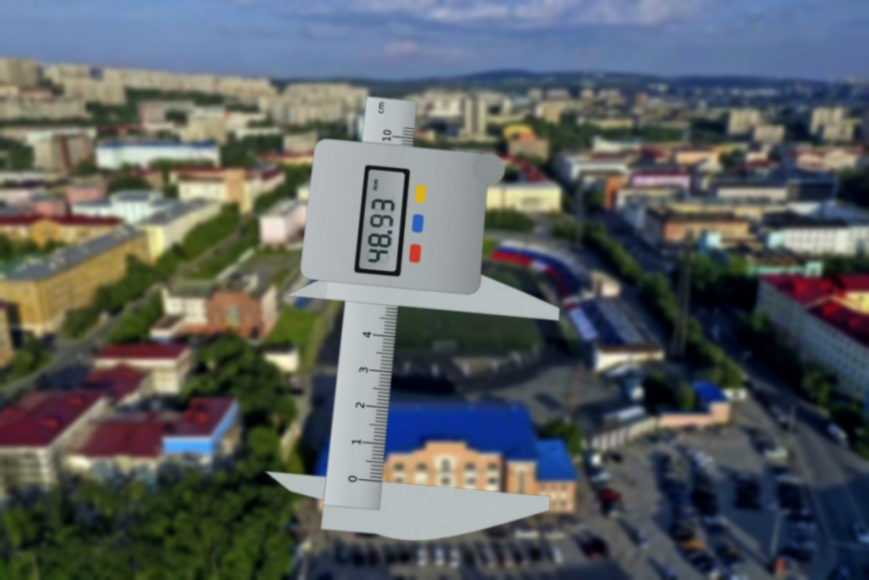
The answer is 48.93 mm
